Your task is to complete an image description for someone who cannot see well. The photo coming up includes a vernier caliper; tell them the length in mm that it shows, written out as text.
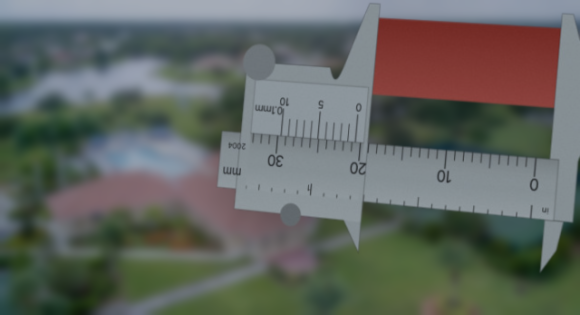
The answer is 20.6 mm
